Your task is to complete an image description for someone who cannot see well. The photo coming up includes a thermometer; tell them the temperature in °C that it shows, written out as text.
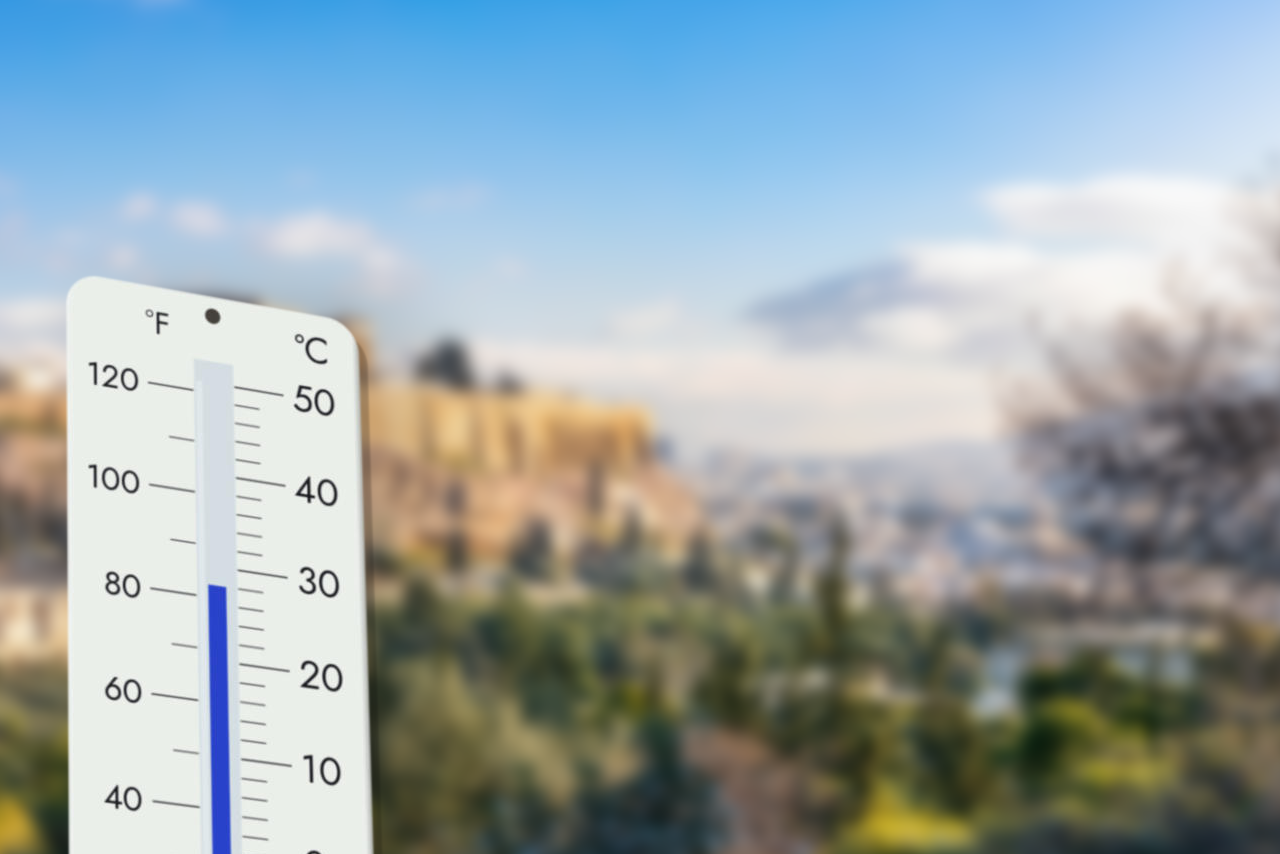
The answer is 28 °C
